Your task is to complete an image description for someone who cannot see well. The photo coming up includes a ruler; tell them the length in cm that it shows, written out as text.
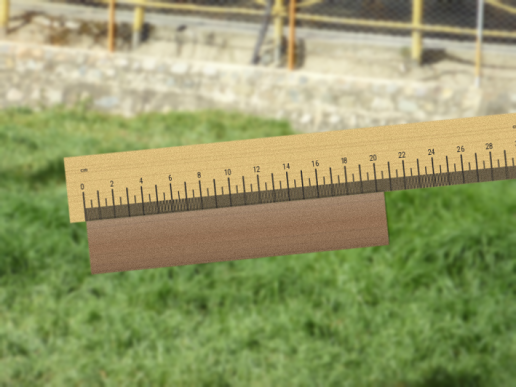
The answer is 20.5 cm
